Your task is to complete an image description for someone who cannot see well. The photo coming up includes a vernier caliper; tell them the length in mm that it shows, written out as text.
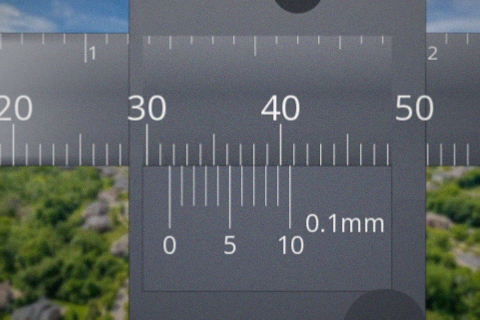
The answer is 31.7 mm
